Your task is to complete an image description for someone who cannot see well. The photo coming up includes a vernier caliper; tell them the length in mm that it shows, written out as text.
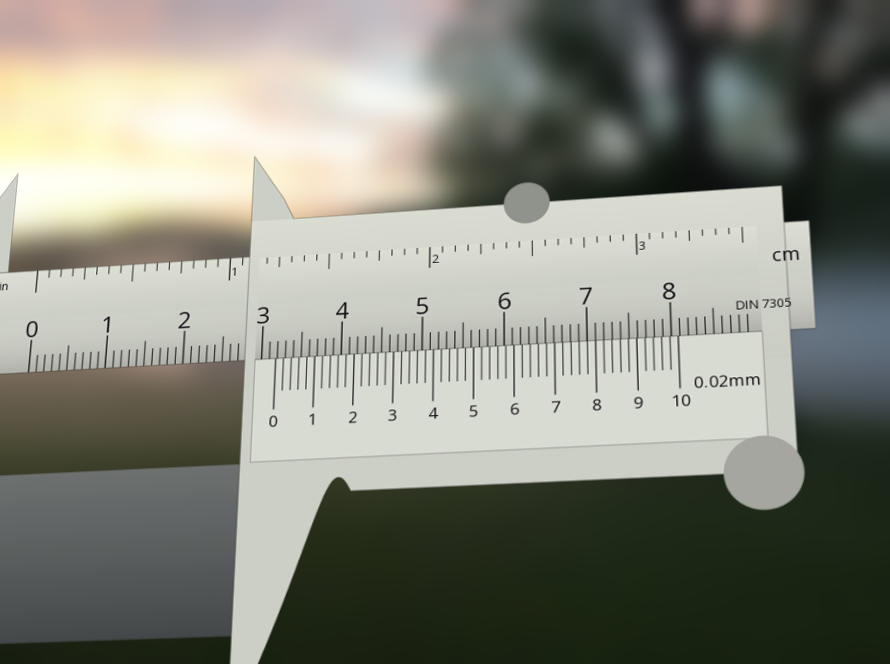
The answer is 31.8 mm
